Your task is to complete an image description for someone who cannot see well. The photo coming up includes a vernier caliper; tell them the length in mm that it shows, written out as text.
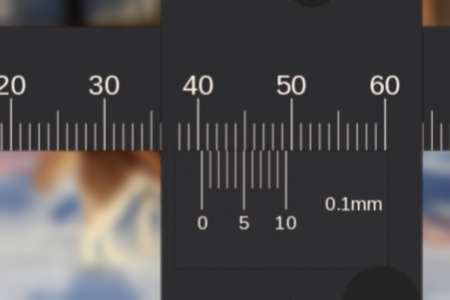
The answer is 40.4 mm
